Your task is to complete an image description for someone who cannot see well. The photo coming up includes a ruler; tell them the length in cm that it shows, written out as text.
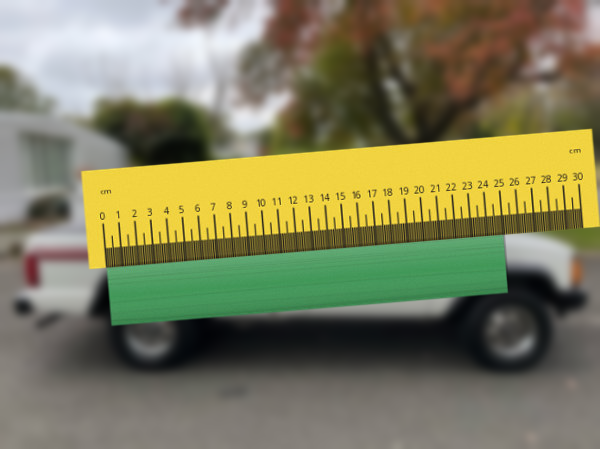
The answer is 25 cm
